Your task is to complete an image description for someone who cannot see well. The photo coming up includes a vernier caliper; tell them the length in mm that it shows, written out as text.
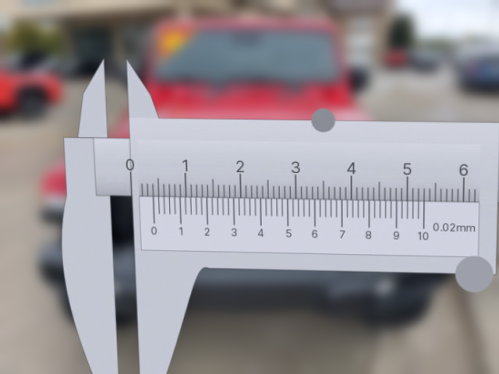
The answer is 4.0 mm
